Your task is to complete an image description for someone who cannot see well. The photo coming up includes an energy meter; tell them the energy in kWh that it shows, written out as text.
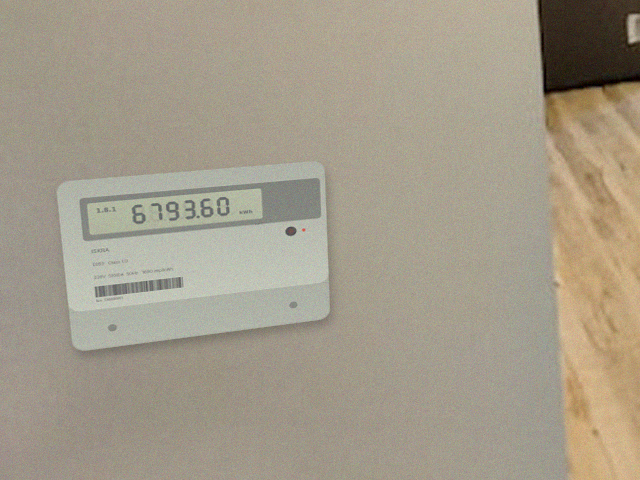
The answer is 6793.60 kWh
